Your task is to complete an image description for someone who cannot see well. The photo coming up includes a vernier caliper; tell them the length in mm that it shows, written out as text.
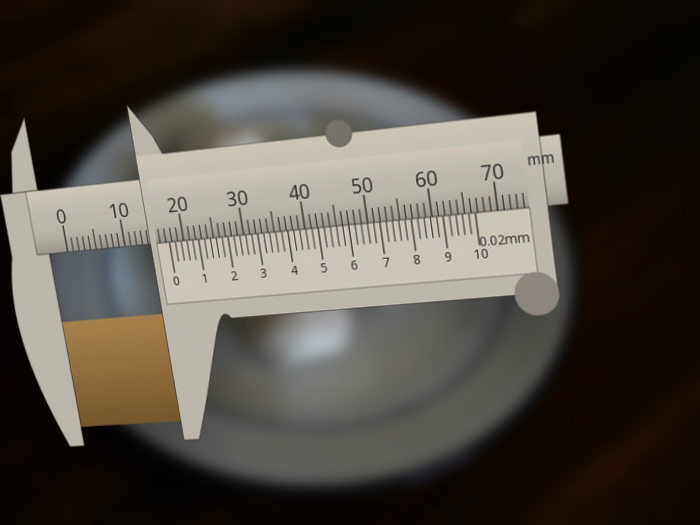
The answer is 17.6 mm
